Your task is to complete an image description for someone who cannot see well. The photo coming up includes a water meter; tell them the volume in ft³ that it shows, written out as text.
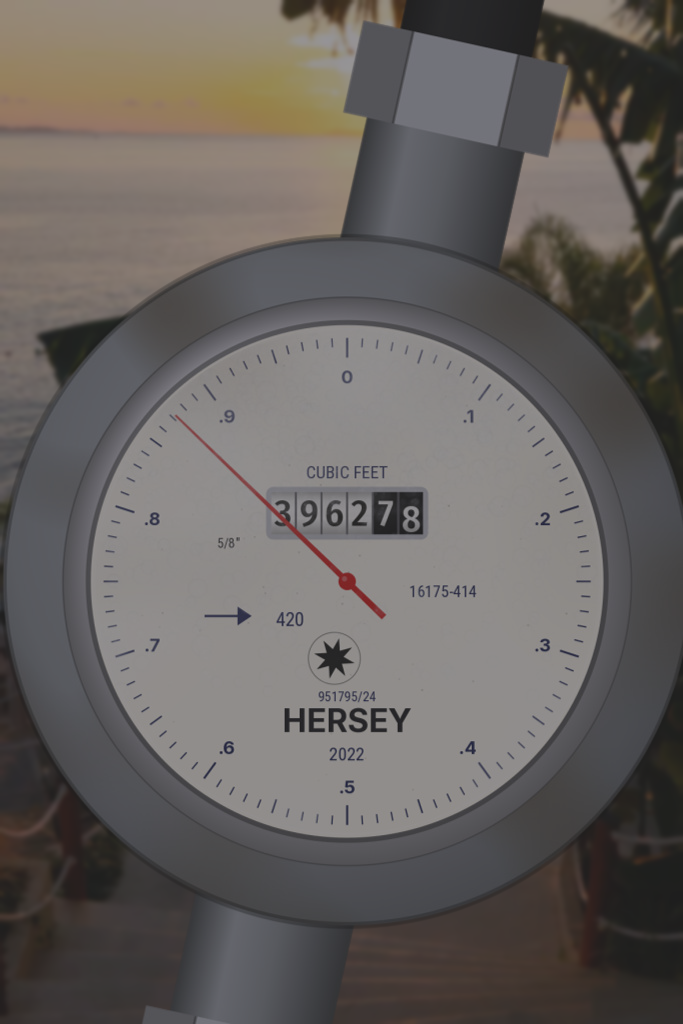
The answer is 396277.87 ft³
